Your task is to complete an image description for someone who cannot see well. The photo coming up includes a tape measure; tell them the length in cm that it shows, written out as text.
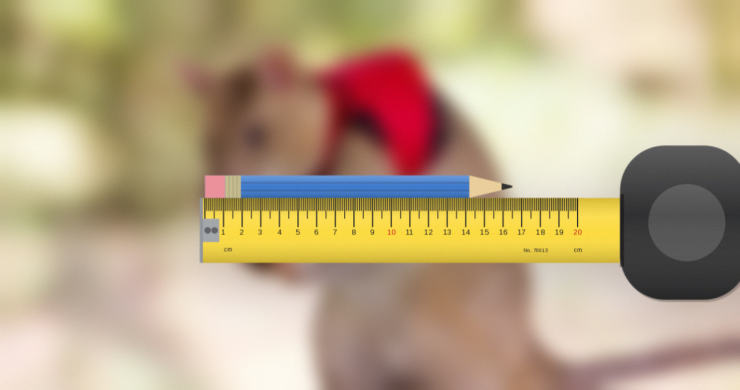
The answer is 16.5 cm
